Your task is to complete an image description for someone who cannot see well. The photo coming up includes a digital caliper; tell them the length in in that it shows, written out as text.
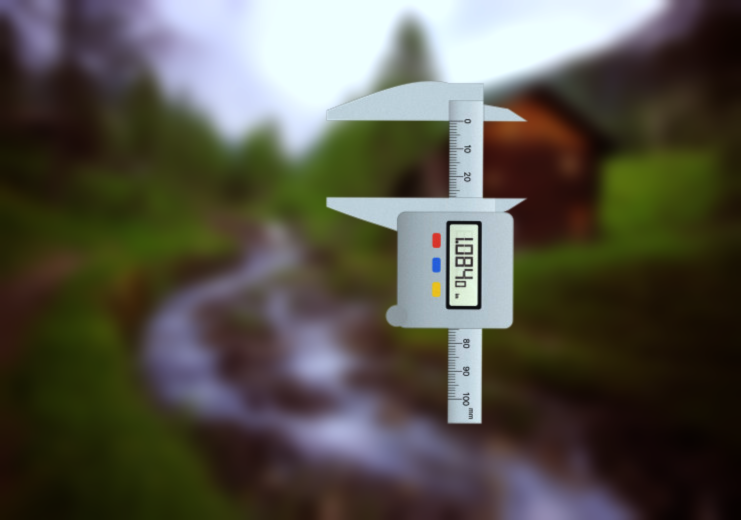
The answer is 1.0840 in
